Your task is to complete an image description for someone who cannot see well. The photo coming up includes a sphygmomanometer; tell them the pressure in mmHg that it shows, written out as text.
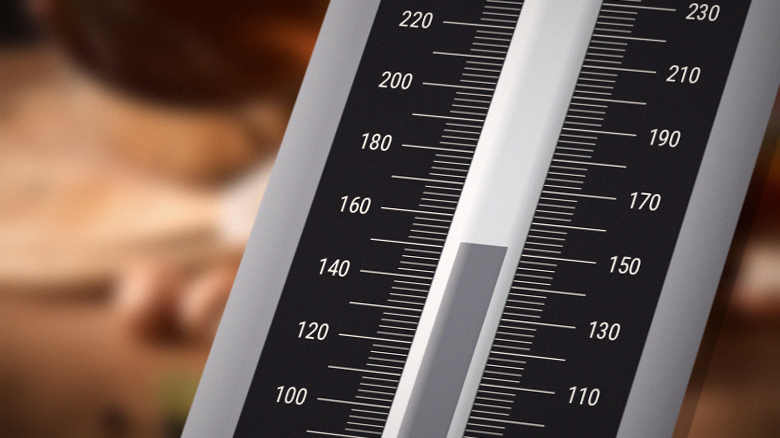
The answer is 152 mmHg
